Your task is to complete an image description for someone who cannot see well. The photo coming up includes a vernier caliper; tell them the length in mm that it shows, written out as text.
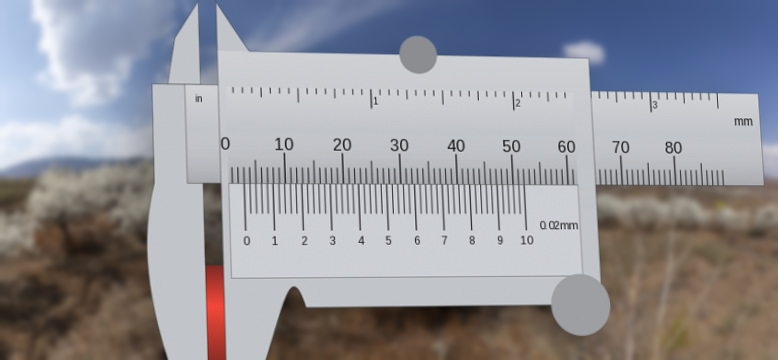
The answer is 3.0 mm
